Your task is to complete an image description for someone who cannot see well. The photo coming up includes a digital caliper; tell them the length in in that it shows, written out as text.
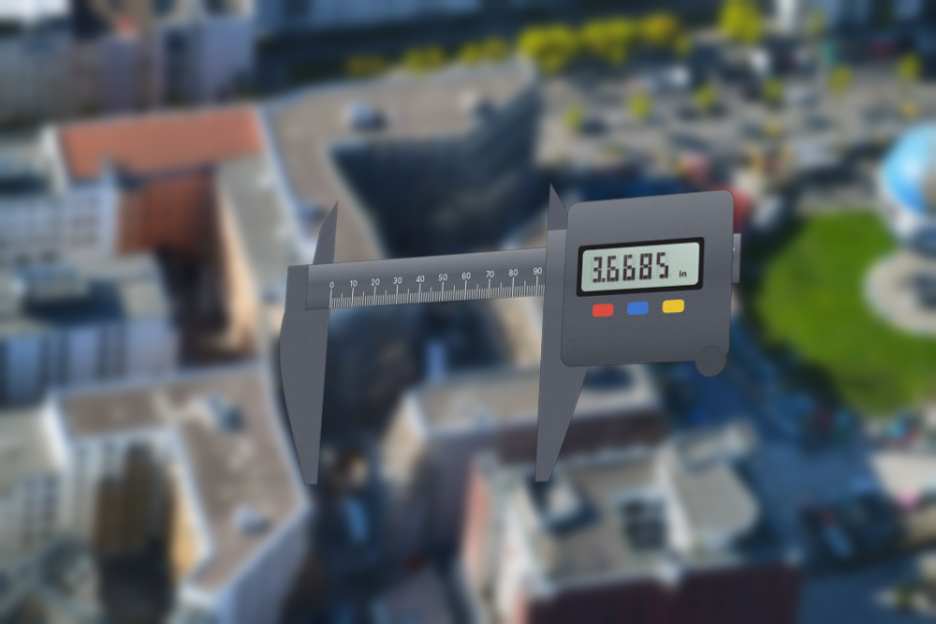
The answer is 3.6685 in
